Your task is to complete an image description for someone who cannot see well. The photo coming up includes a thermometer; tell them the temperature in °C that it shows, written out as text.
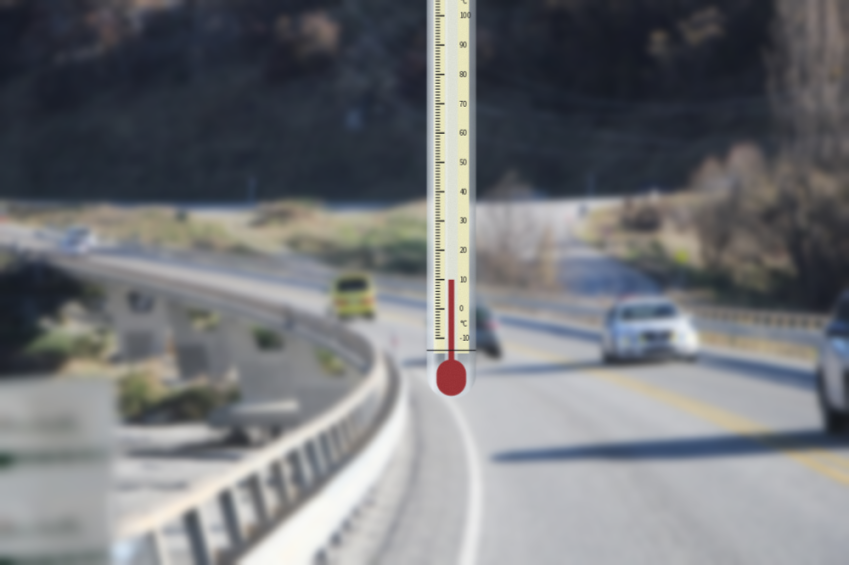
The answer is 10 °C
